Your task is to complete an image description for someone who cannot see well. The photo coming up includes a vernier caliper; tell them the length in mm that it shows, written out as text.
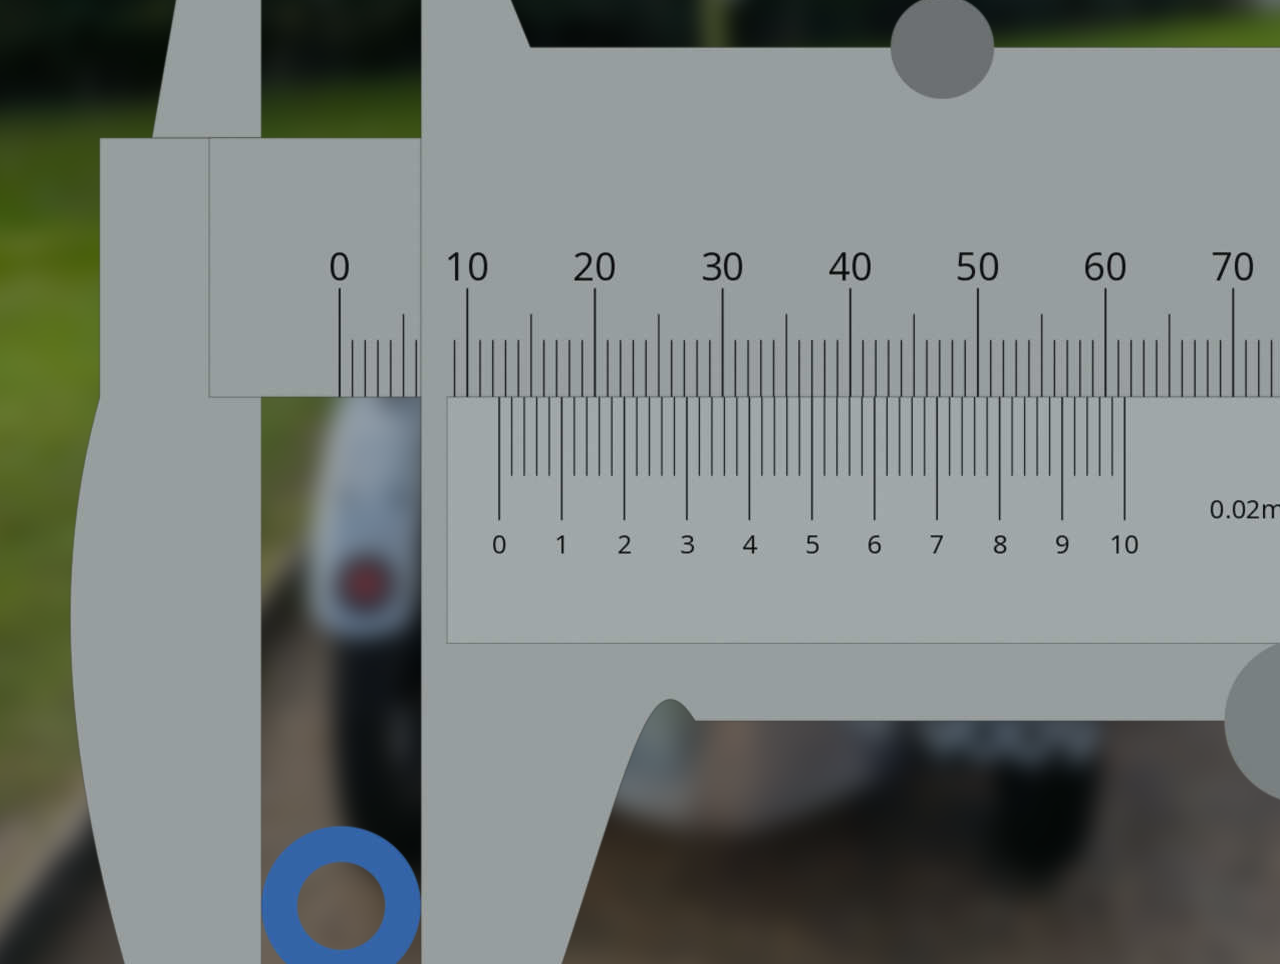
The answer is 12.5 mm
